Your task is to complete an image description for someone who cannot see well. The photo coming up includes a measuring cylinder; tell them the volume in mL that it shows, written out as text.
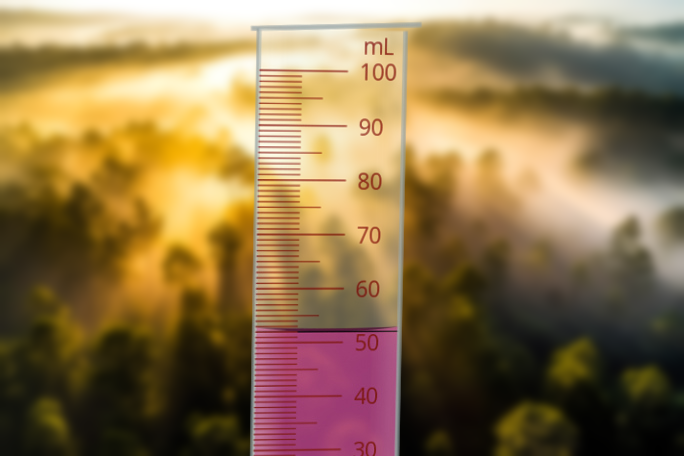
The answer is 52 mL
